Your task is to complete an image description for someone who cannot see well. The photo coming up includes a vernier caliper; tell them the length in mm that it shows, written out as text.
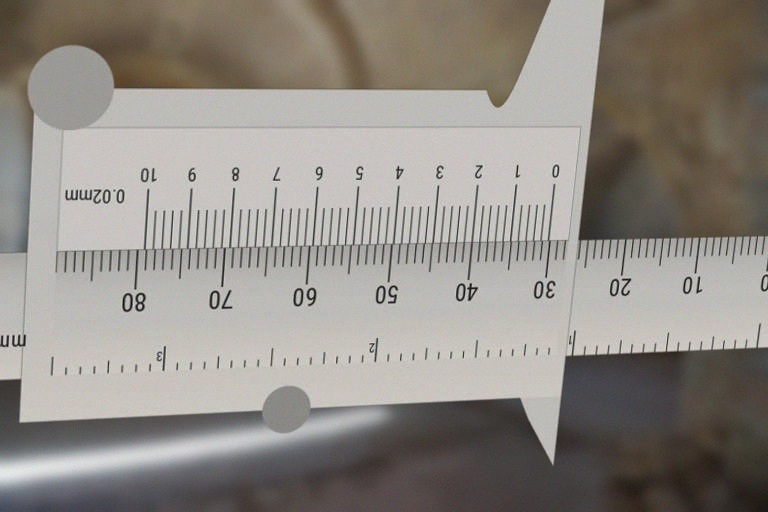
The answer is 30.2 mm
